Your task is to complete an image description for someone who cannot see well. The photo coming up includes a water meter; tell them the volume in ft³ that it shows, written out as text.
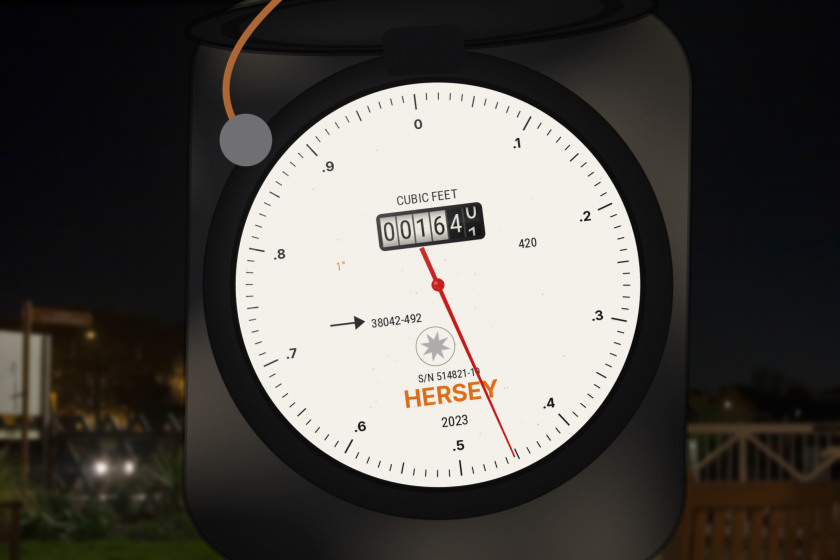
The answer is 1640.45 ft³
